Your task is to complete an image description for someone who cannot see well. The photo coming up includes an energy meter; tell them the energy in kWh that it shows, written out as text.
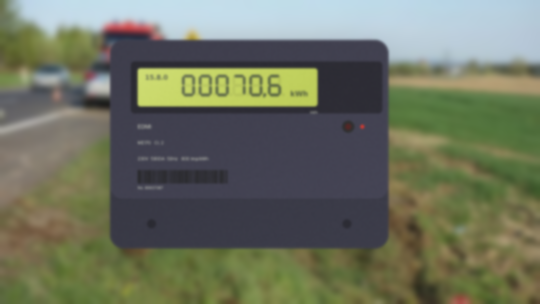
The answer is 70.6 kWh
